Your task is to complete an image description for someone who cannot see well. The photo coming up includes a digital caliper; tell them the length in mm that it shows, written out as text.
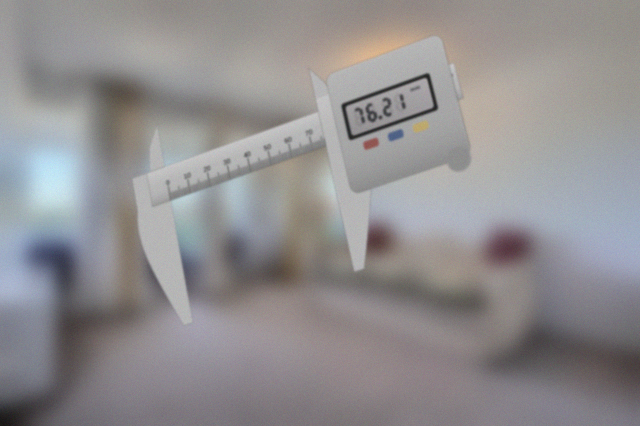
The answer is 76.21 mm
